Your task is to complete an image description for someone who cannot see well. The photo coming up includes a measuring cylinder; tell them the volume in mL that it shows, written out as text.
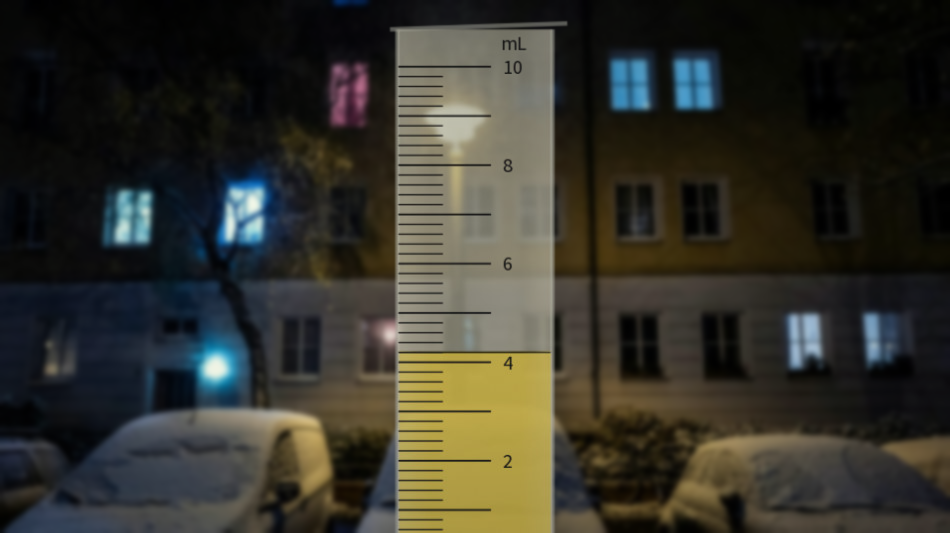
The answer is 4.2 mL
